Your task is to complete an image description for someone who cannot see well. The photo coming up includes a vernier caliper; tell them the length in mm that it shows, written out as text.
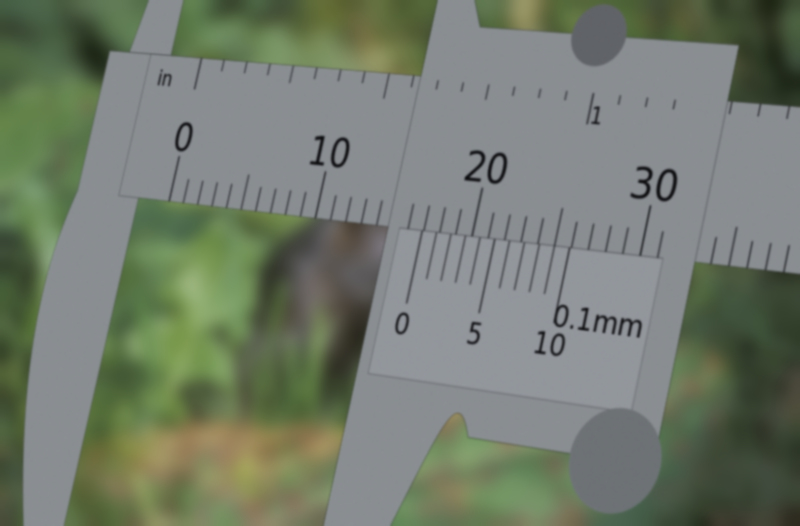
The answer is 16.9 mm
